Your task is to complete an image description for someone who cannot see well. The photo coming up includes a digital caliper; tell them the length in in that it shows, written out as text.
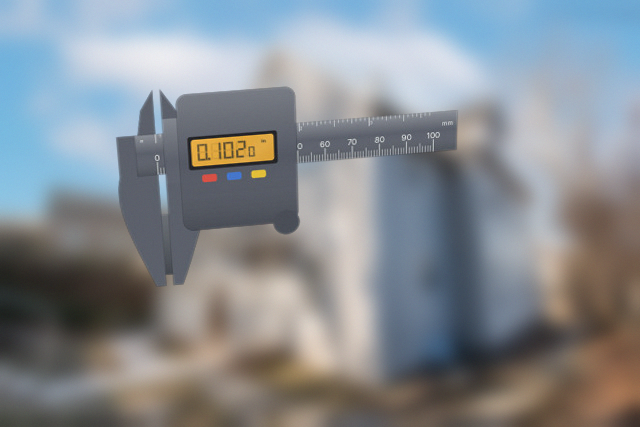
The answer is 0.1020 in
